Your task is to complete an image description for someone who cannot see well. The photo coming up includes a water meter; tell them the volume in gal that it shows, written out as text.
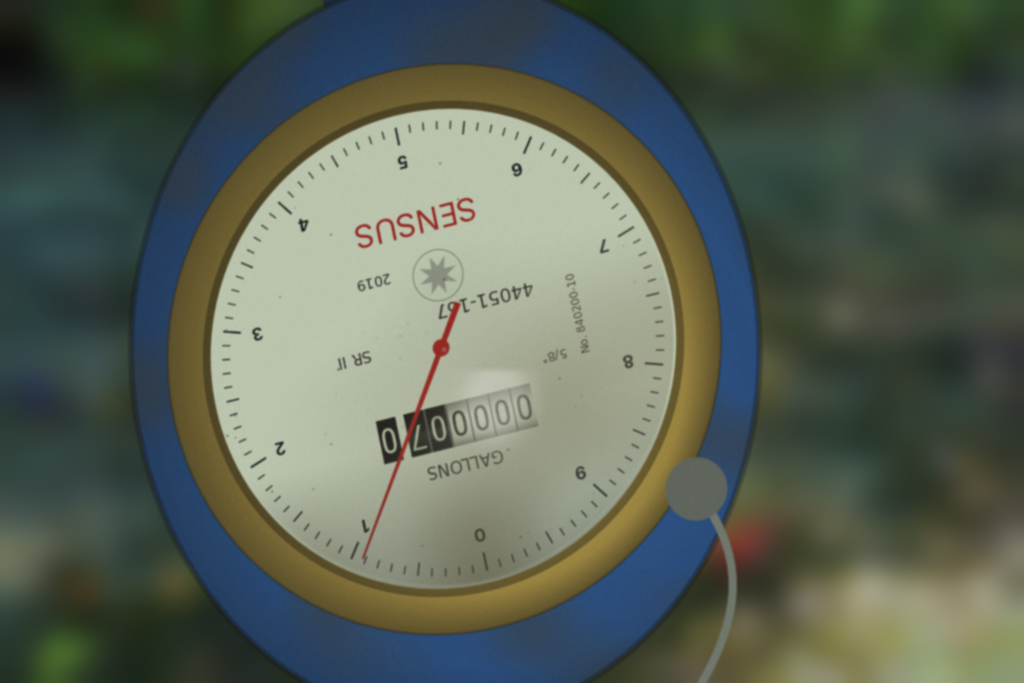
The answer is 70.9 gal
